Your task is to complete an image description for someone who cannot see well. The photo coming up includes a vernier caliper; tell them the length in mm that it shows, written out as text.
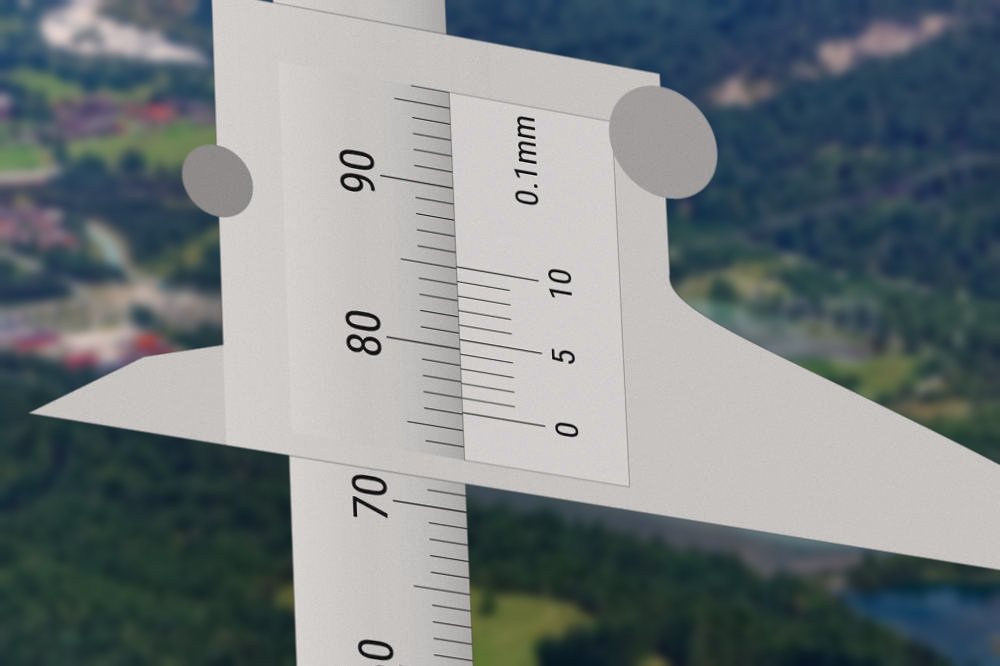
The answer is 76.1 mm
